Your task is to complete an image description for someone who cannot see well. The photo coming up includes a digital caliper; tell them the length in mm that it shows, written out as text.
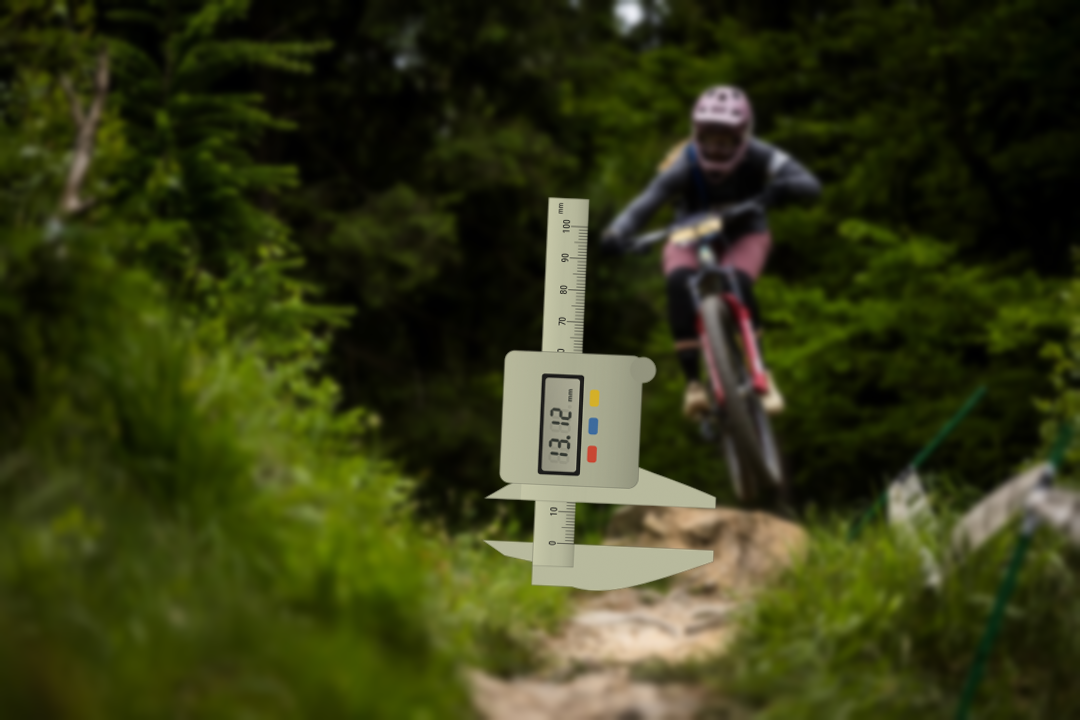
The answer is 13.12 mm
